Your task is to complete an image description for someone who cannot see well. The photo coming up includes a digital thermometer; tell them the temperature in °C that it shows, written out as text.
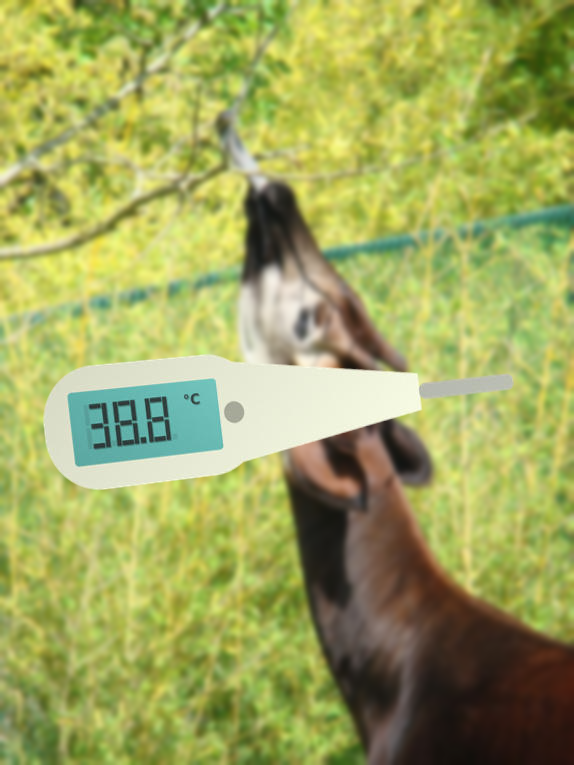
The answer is 38.8 °C
